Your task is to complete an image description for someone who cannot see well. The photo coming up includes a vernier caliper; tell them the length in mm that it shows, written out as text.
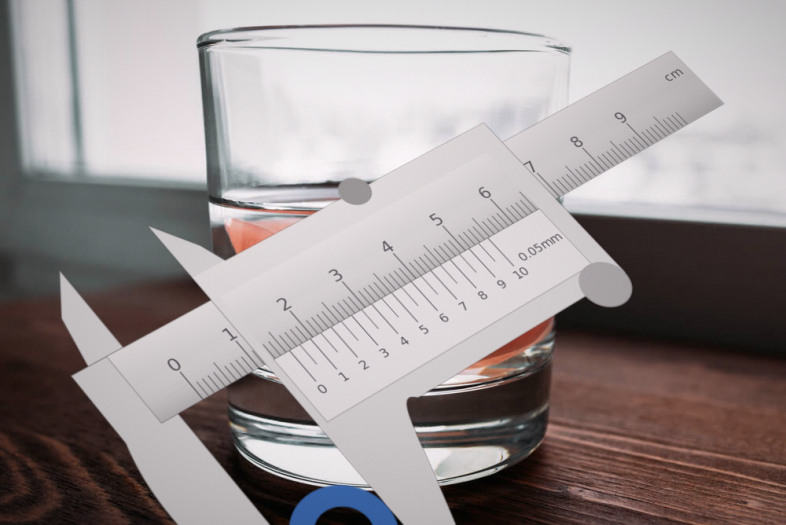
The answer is 15.6 mm
